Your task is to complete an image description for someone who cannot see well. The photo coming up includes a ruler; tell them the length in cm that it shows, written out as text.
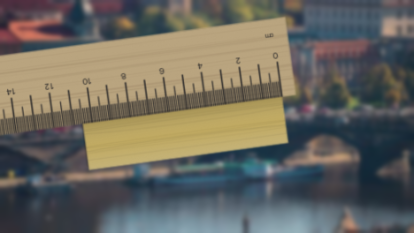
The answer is 10.5 cm
